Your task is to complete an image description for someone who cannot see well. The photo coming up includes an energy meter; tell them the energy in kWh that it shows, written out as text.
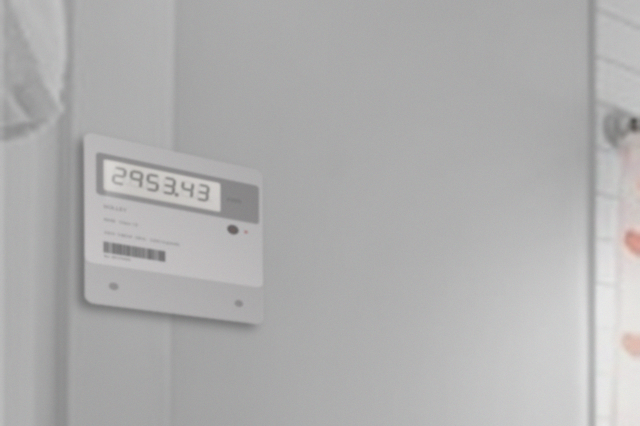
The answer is 2953.43 kWh
